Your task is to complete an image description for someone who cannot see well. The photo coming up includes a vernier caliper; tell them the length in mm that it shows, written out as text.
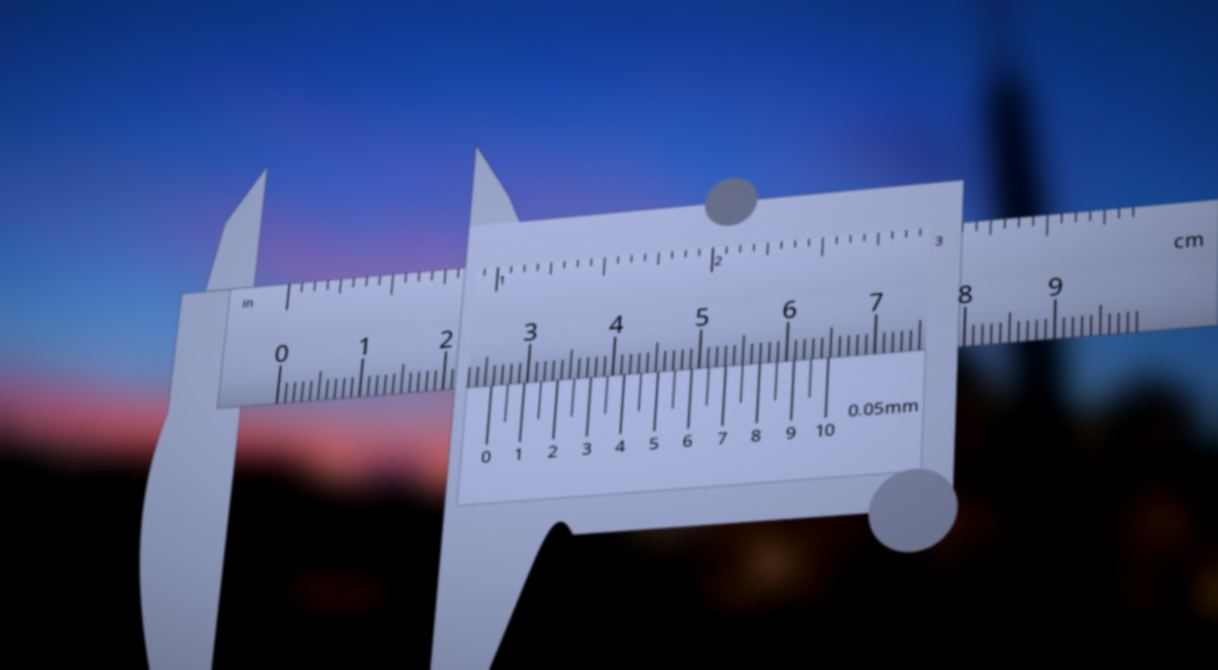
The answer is 25.8 mm
